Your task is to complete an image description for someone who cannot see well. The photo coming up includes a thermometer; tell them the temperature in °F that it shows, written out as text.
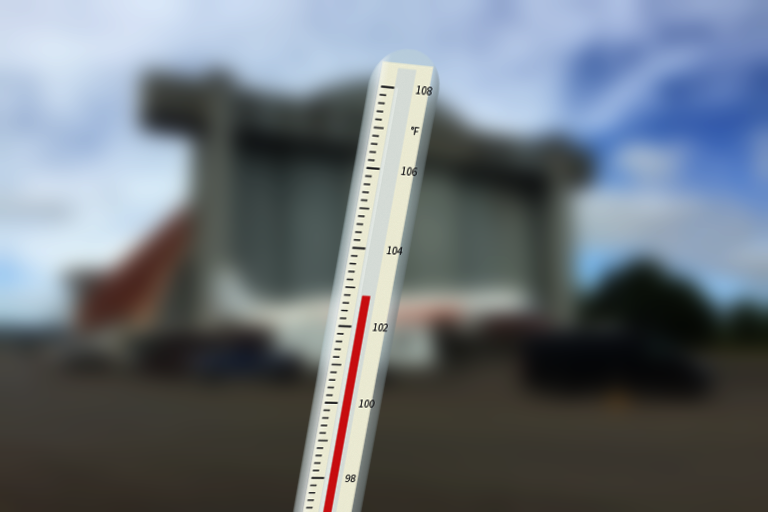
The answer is 102.8 °F
